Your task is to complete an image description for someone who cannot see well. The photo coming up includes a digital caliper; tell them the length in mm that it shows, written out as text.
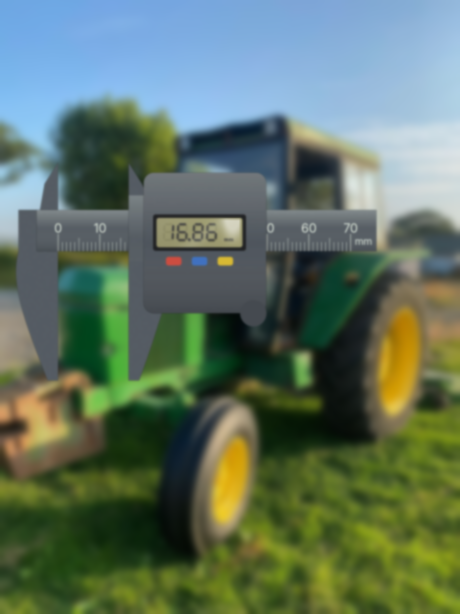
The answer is 16.86 mm
